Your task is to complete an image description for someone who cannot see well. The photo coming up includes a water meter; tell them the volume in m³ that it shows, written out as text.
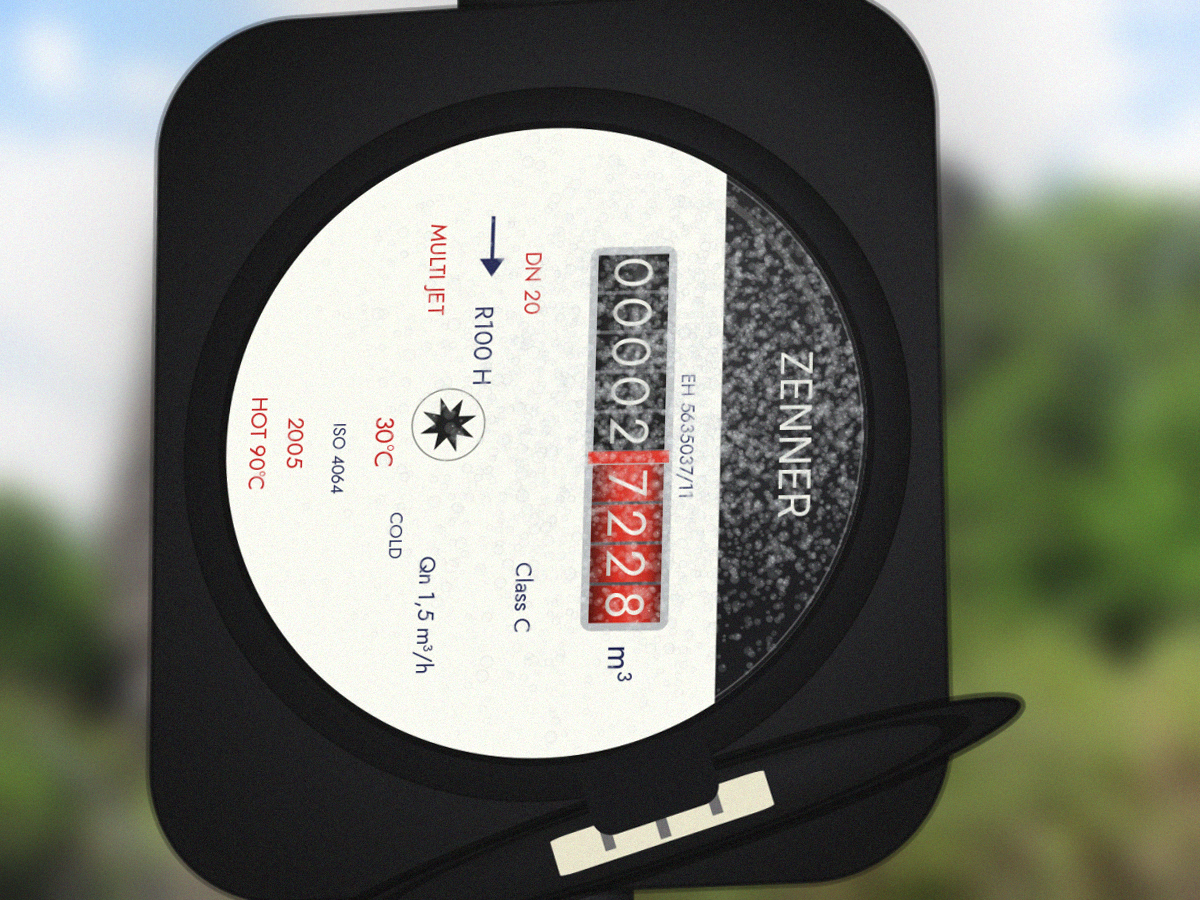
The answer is 2.7228 m³
